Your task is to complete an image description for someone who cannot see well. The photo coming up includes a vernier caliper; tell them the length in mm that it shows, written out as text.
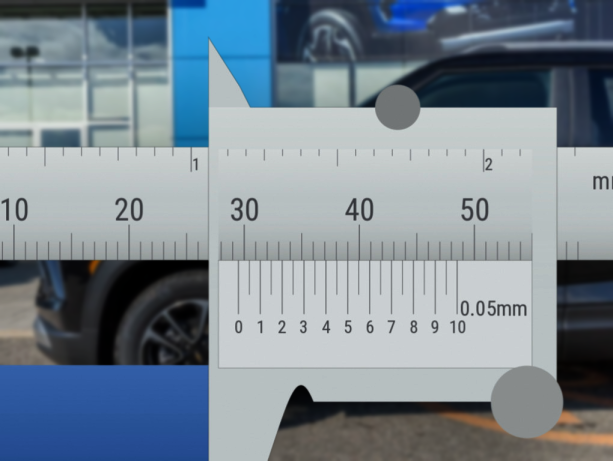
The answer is 29.5 mm
